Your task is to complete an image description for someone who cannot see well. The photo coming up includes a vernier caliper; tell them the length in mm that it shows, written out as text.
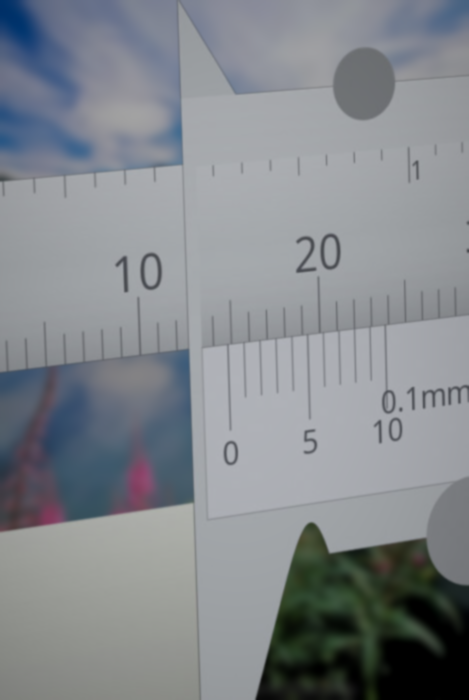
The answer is 14.8 mm
